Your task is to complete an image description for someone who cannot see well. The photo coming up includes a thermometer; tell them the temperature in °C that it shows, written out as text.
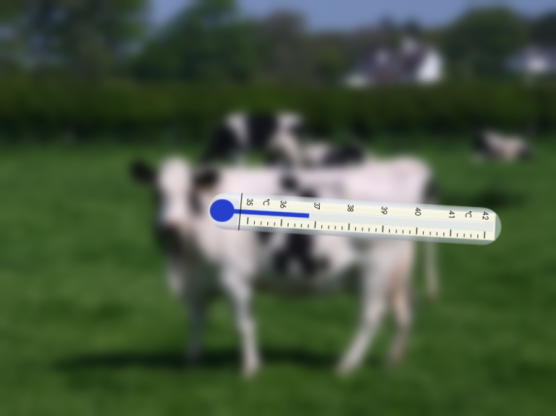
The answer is 36.8 °C
